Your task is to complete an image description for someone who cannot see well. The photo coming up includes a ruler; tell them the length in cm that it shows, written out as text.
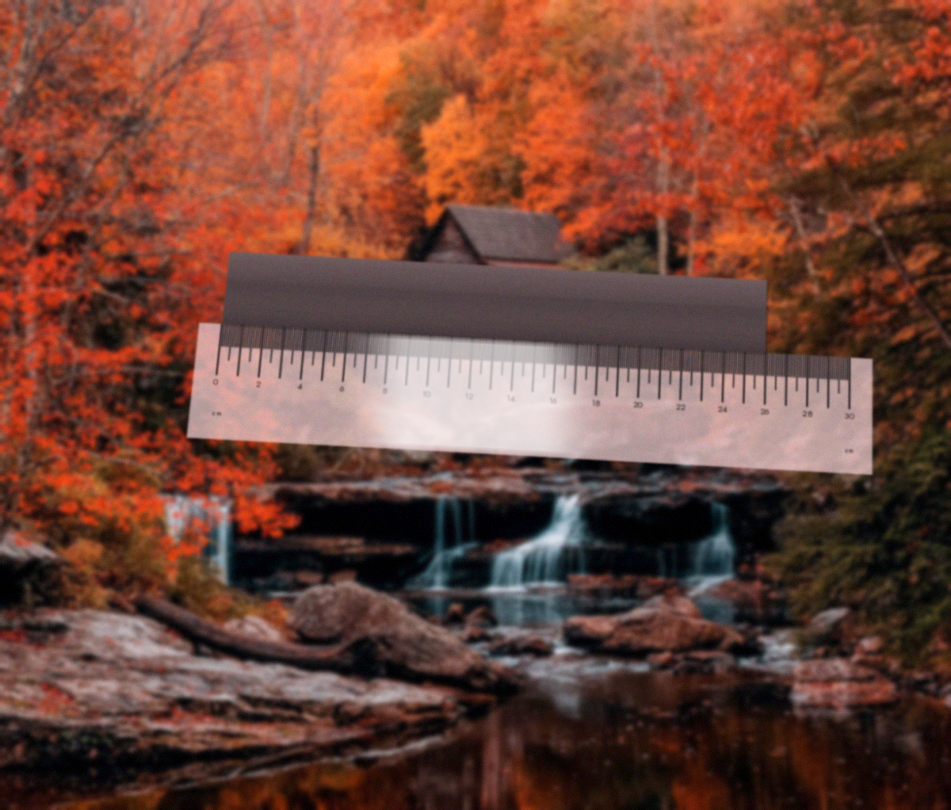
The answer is 26 cm
